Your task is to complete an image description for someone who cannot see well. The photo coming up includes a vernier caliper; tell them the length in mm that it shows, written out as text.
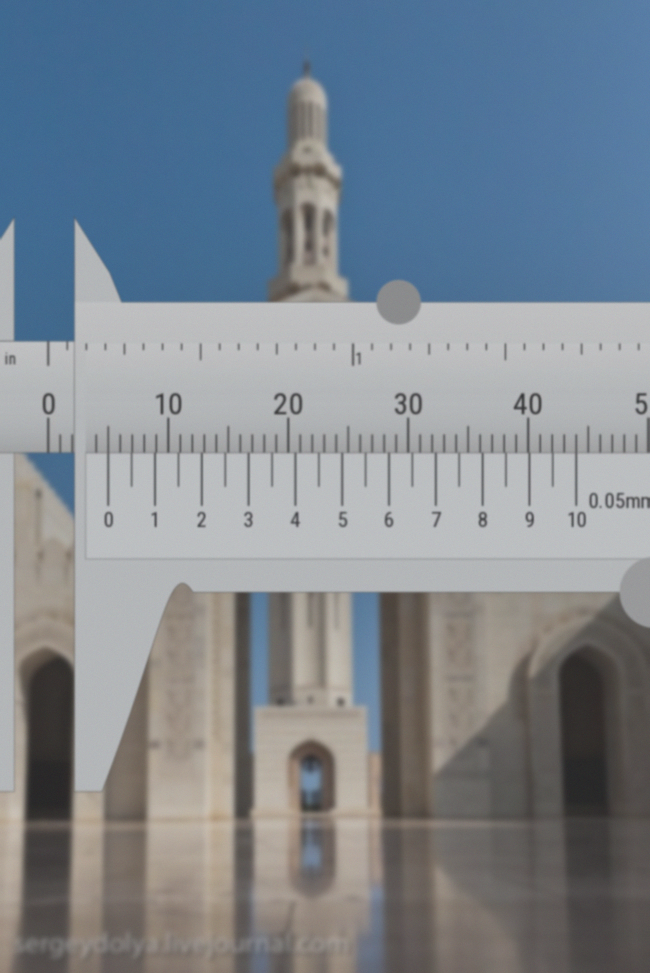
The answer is 5.0 mm
